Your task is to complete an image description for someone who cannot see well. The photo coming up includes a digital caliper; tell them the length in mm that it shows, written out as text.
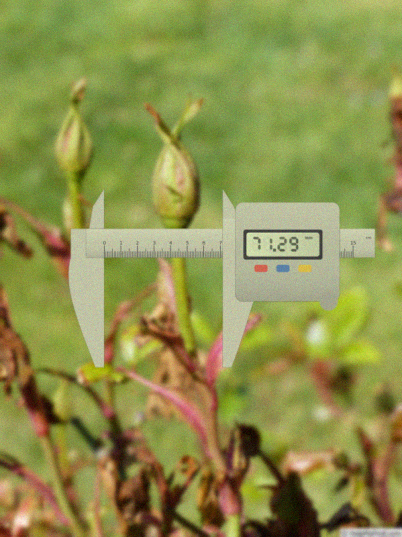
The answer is 71.29 mm
